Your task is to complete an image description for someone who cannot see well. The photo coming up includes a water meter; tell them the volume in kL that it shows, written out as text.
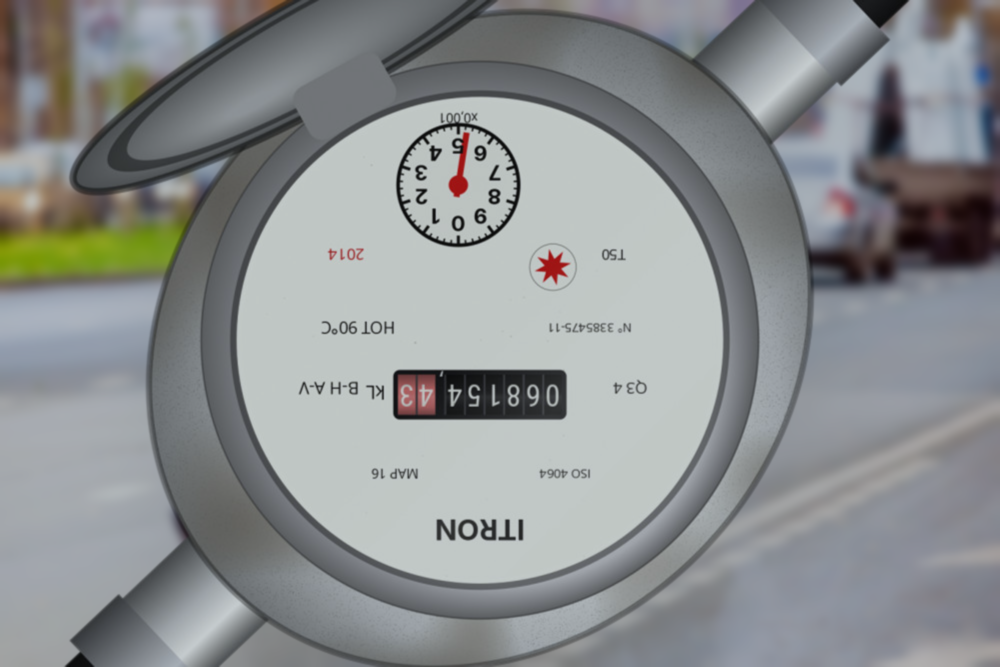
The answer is 68154.435 kL
